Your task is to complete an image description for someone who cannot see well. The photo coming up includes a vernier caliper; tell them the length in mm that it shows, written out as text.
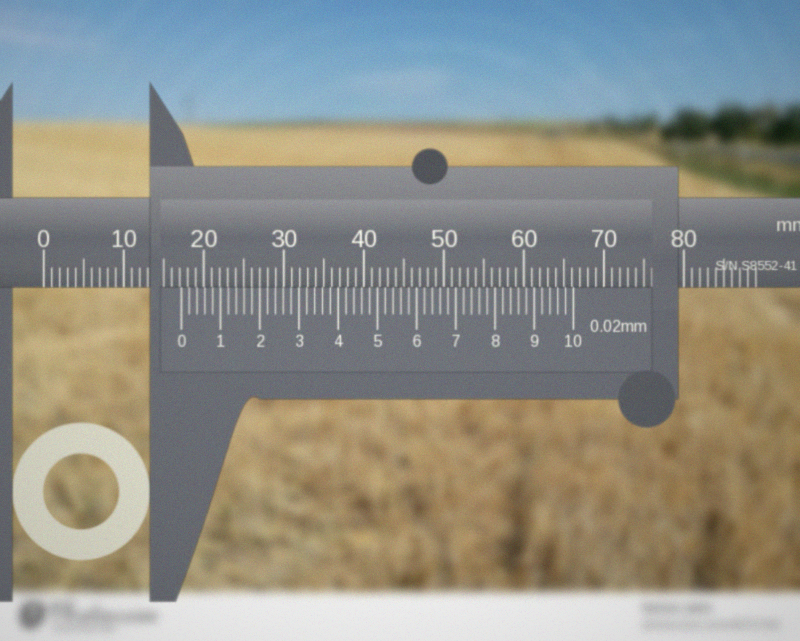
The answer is 17.2 mm
